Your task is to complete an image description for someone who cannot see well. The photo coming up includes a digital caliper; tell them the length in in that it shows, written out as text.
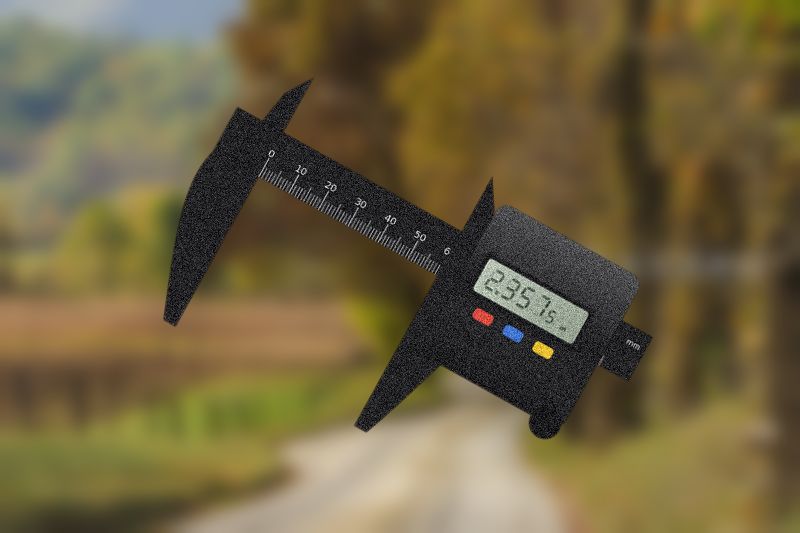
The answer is 2.3575 in
